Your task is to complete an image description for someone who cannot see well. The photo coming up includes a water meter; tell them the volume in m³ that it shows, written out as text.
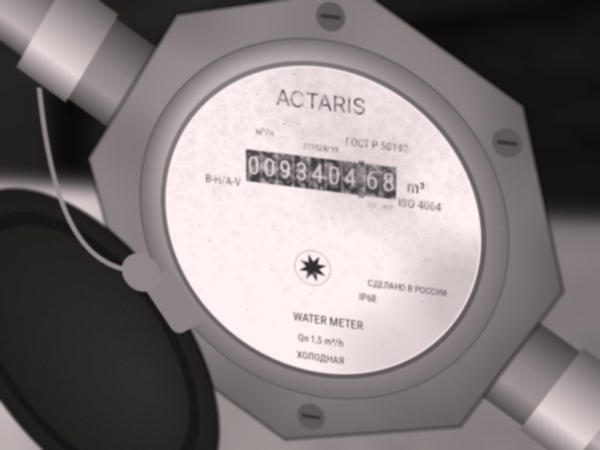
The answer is 93404.68 m³
